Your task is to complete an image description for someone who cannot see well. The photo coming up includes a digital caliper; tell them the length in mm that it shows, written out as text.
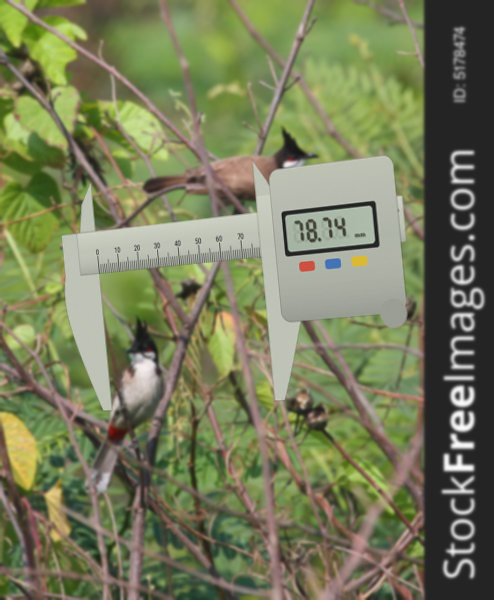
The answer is 78.74 mm
